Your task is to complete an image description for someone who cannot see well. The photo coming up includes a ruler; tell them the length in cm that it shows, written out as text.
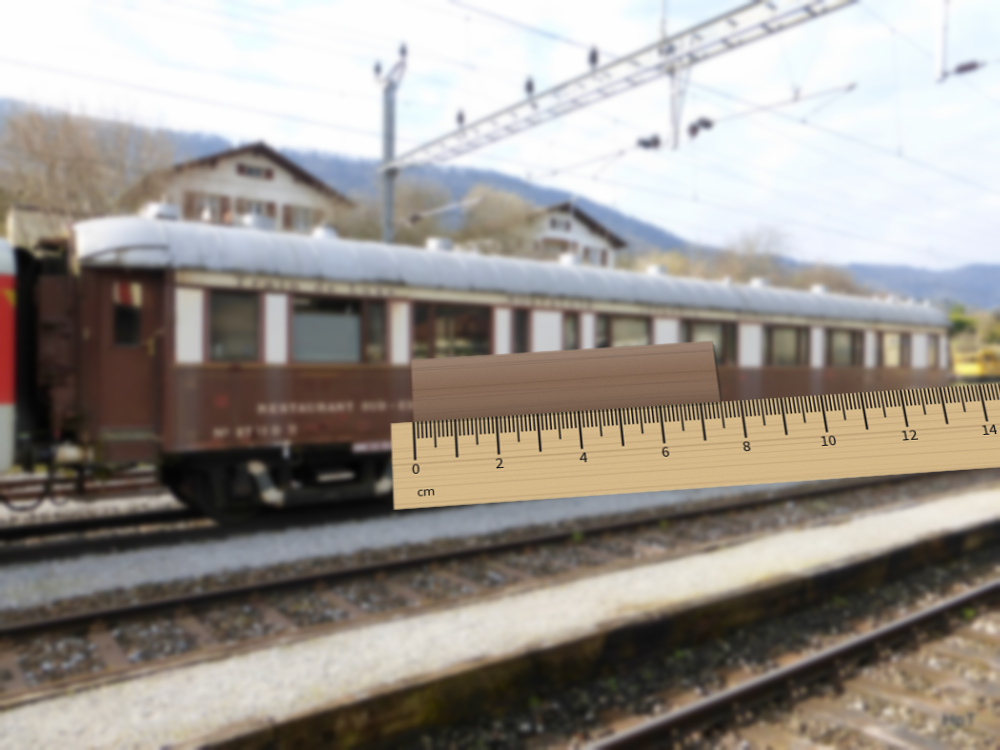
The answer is 7.5 cm
